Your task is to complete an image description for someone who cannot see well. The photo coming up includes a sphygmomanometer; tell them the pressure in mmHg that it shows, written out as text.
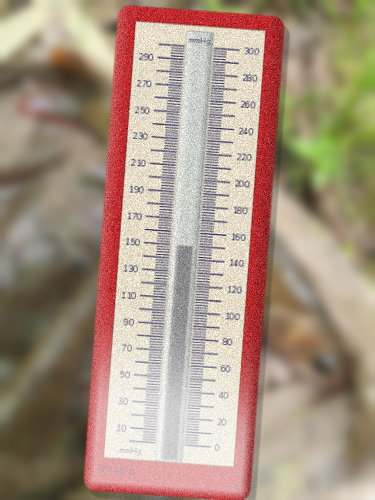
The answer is 150 mmHg
